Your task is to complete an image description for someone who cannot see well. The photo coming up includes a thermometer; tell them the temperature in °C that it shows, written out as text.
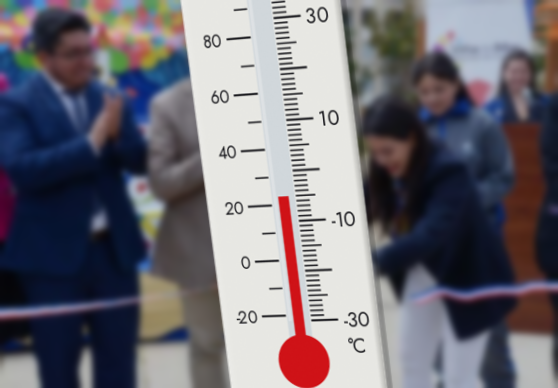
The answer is -5 °C
